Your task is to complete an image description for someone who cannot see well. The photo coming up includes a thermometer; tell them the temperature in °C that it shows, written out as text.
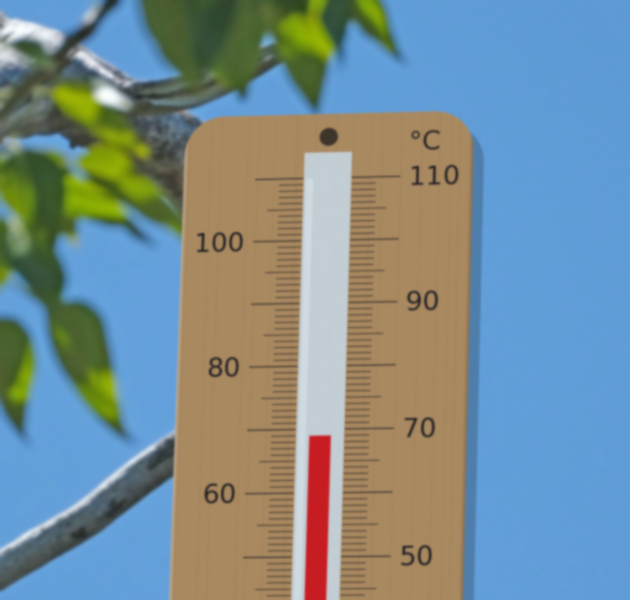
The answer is 69 °C
